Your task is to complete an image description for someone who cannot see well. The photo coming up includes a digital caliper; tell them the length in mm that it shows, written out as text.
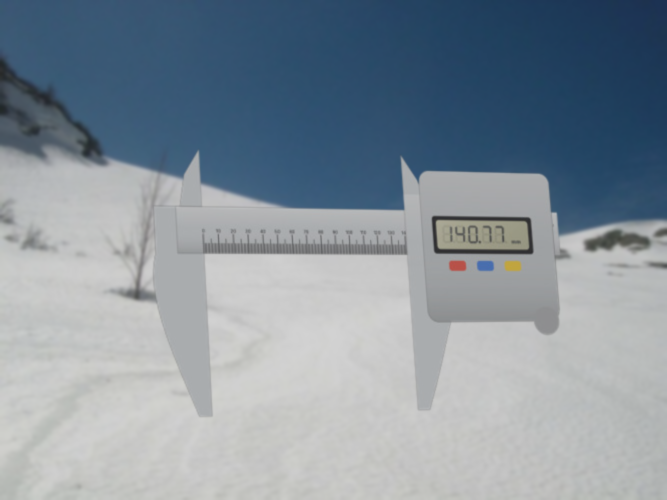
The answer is 140.77 mm
